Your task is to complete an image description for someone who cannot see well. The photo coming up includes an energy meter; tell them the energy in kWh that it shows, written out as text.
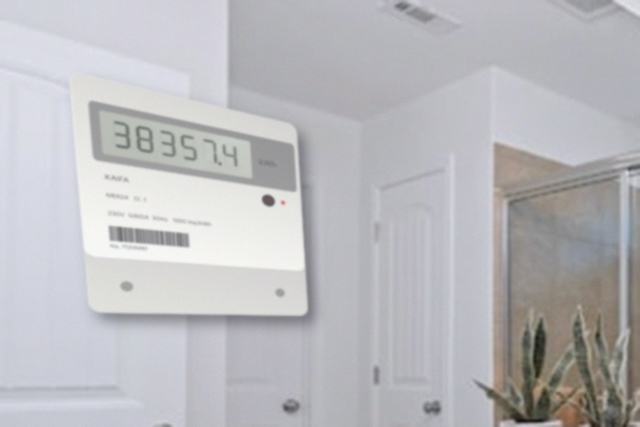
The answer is 38357.4 kWh
